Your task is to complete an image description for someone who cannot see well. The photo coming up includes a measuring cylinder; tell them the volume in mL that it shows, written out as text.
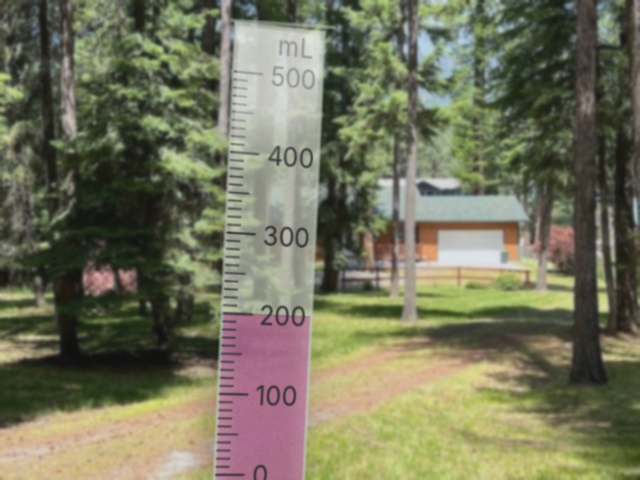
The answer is 200 mL
